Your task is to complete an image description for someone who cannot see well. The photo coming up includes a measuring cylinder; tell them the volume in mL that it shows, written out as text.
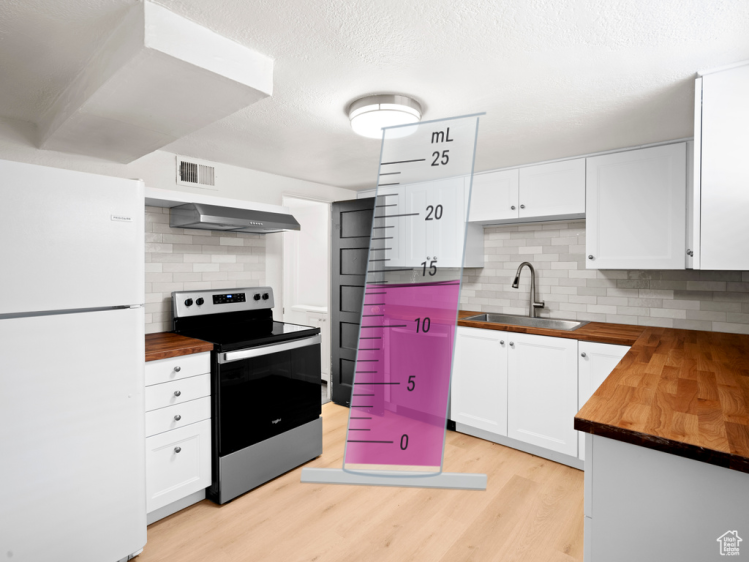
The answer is 13.5 mL
